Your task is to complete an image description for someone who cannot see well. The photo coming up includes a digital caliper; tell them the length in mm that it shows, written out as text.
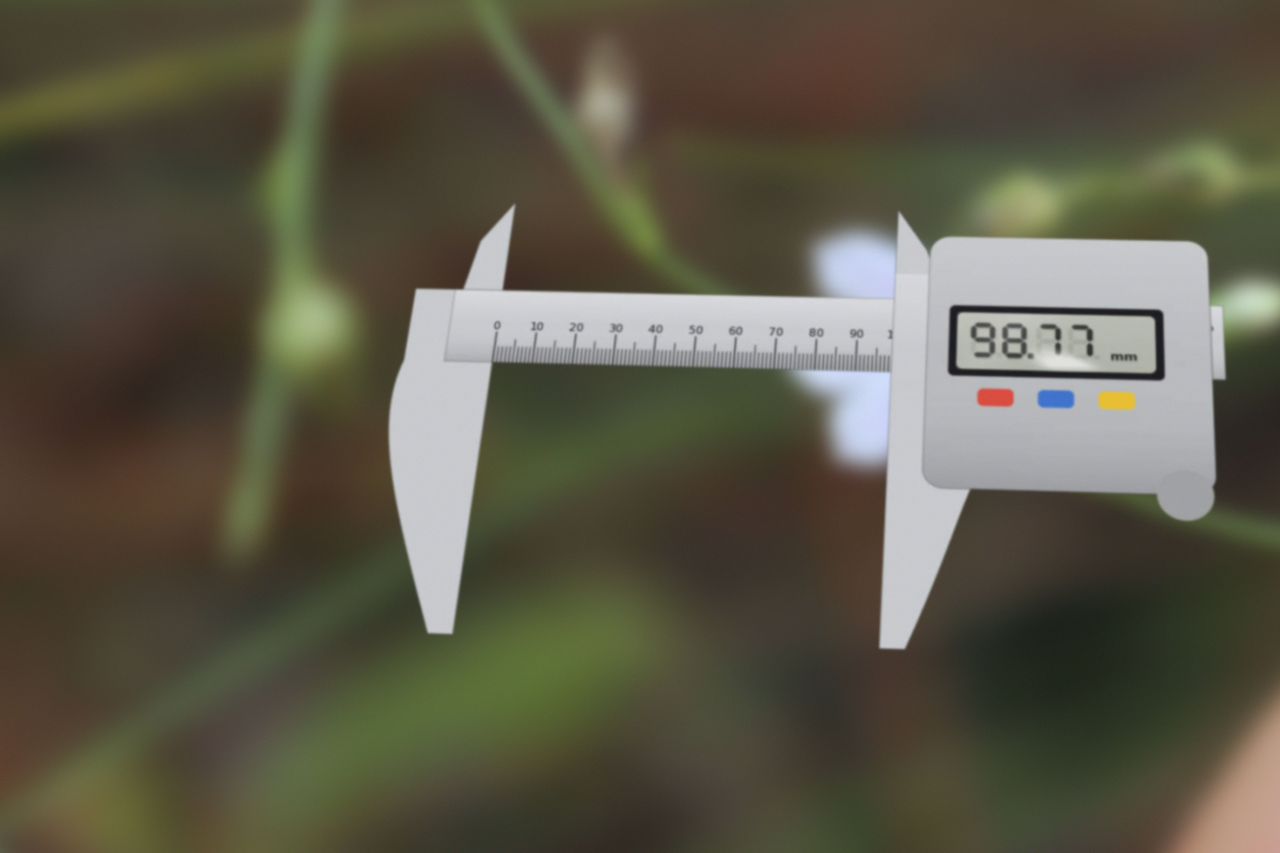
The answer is 98.77 mm
